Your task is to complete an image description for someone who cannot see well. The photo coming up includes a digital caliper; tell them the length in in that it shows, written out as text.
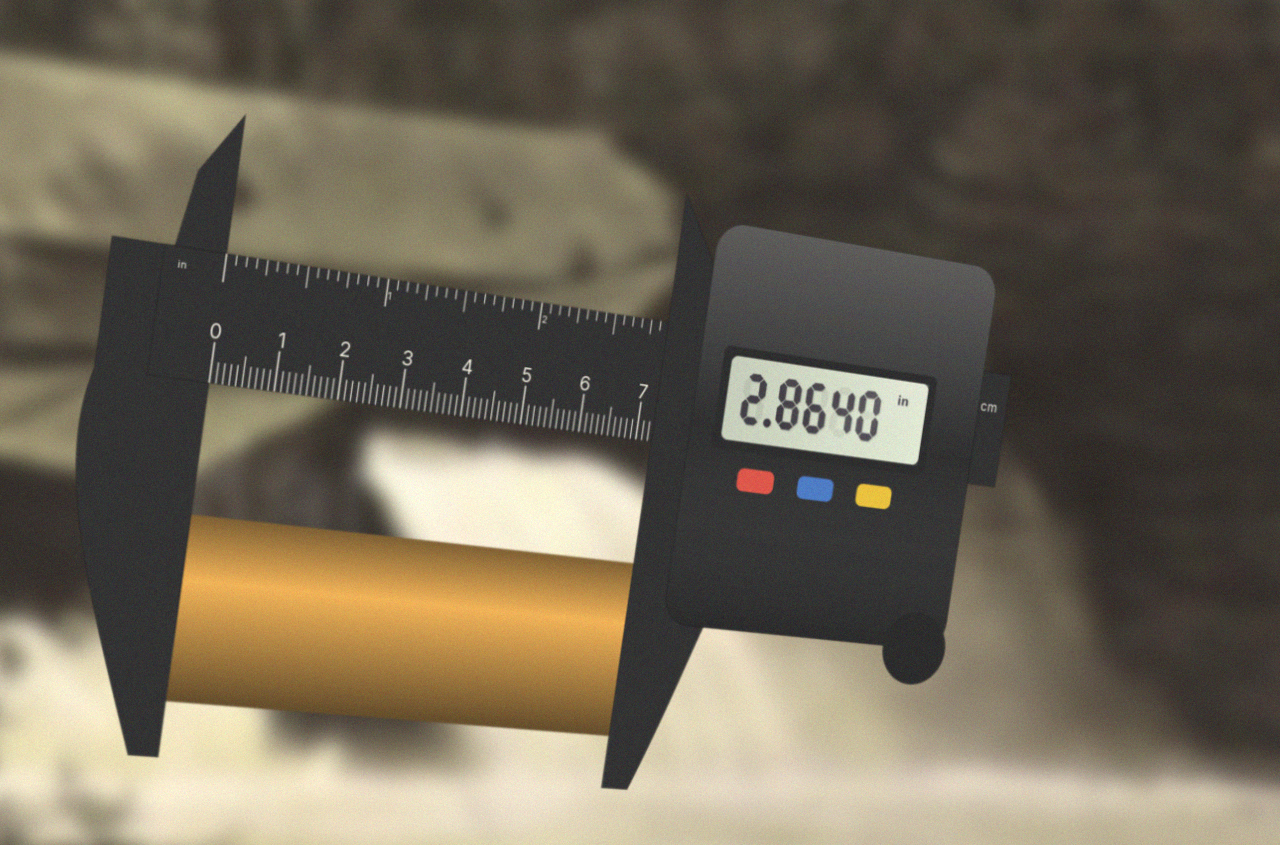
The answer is 2.8640 in
